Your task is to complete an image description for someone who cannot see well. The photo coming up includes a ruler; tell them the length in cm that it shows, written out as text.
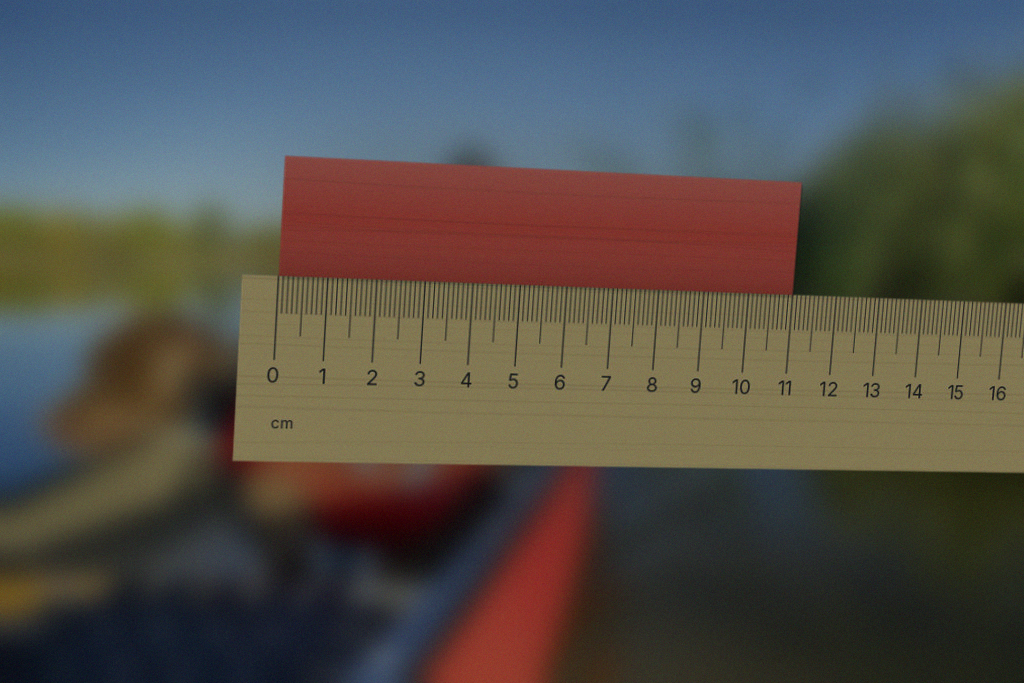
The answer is 11 cm
